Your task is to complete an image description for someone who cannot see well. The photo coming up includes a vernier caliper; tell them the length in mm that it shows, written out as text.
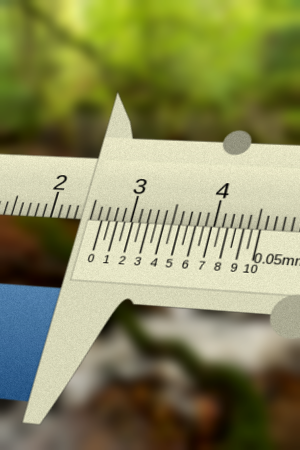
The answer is 26.4 mm
